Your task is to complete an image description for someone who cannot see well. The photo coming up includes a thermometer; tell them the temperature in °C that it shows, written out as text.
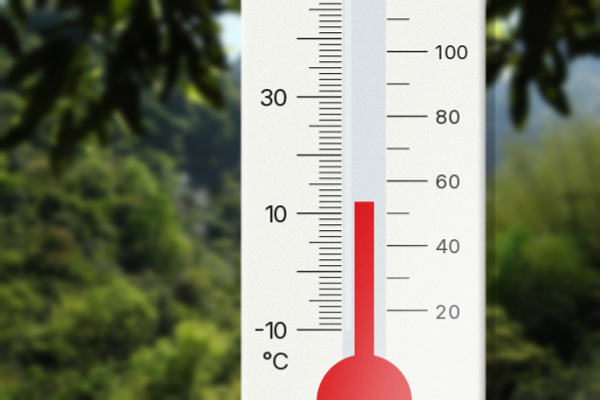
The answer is 12 °C
